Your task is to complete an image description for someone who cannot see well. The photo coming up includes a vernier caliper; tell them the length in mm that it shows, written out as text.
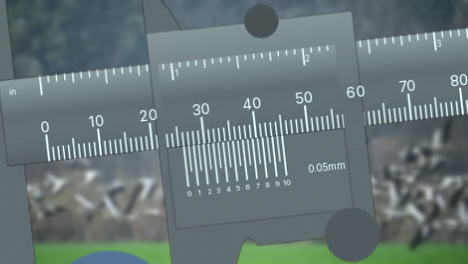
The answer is 26.0 mm
